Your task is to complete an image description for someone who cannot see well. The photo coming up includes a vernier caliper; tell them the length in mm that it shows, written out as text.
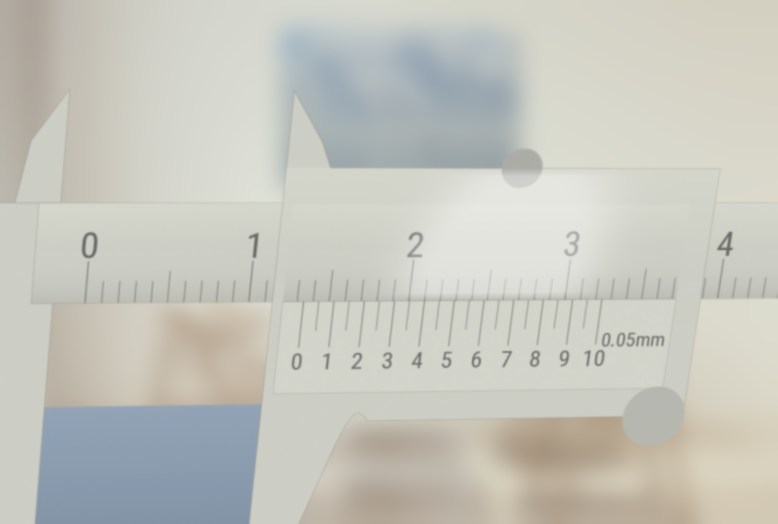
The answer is 13.4 mm
